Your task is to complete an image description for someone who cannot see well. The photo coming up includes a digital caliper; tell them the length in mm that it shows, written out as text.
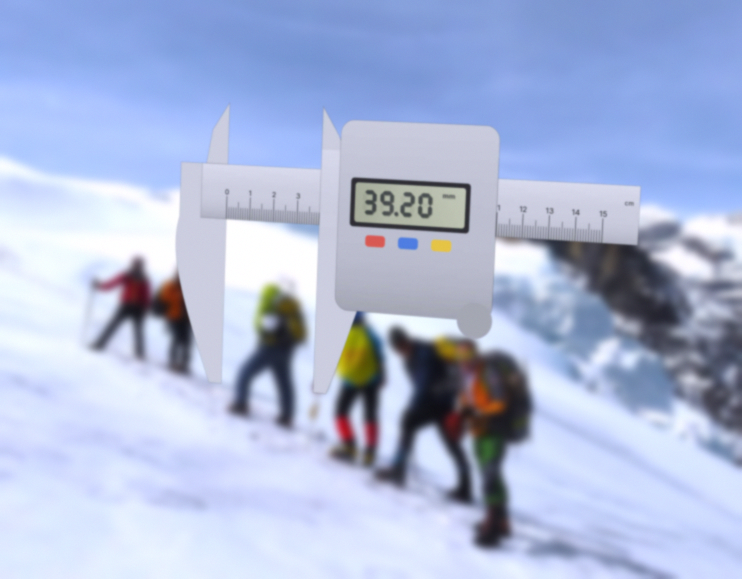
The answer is 39.20 mm
